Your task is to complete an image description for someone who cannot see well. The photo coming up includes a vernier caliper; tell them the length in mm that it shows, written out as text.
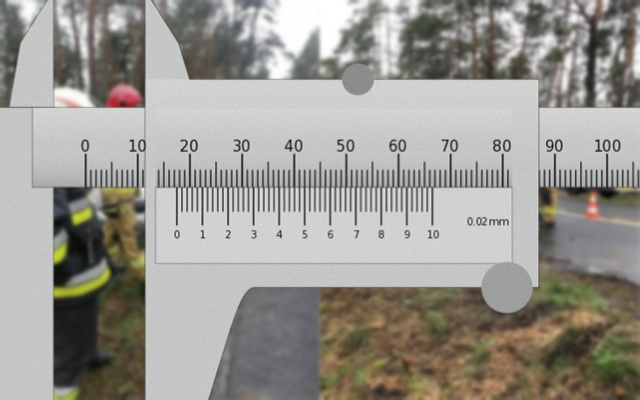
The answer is 17.5 mm
